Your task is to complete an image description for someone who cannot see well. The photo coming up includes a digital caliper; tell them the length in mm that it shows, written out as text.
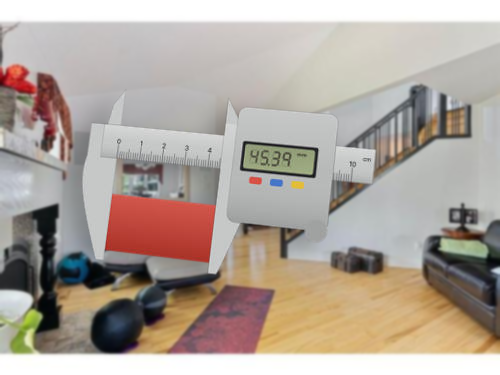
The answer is 45.39 mm
